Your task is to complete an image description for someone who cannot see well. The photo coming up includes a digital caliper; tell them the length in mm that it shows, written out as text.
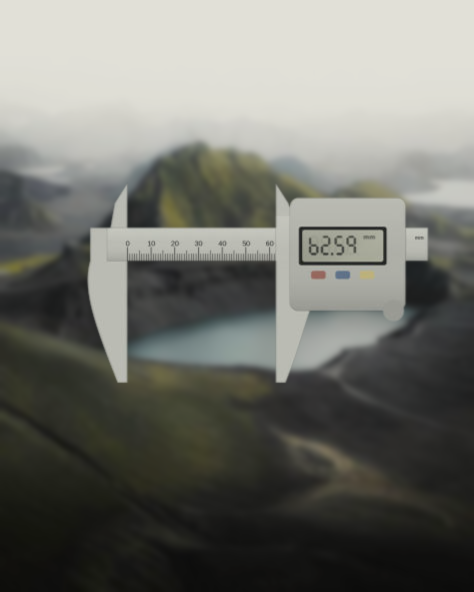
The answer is 62.59 mm
